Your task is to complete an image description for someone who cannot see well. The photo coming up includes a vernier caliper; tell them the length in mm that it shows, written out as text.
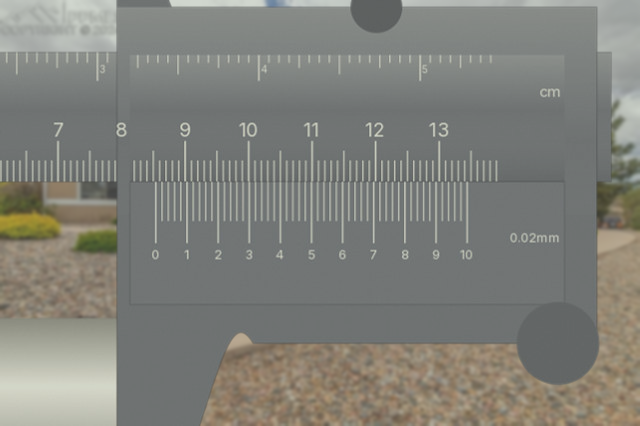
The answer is 85.4 mm
